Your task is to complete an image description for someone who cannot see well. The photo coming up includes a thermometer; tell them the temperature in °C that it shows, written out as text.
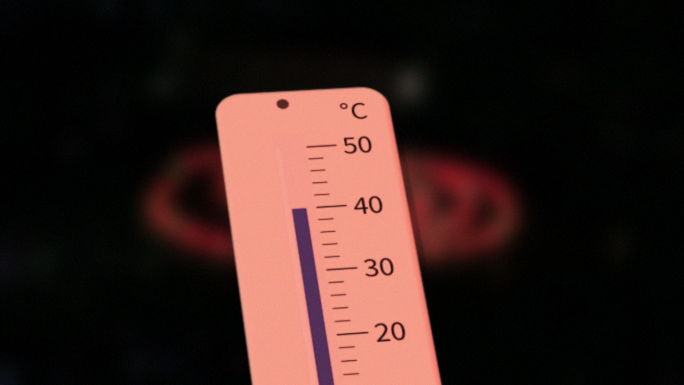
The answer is 40 °C
